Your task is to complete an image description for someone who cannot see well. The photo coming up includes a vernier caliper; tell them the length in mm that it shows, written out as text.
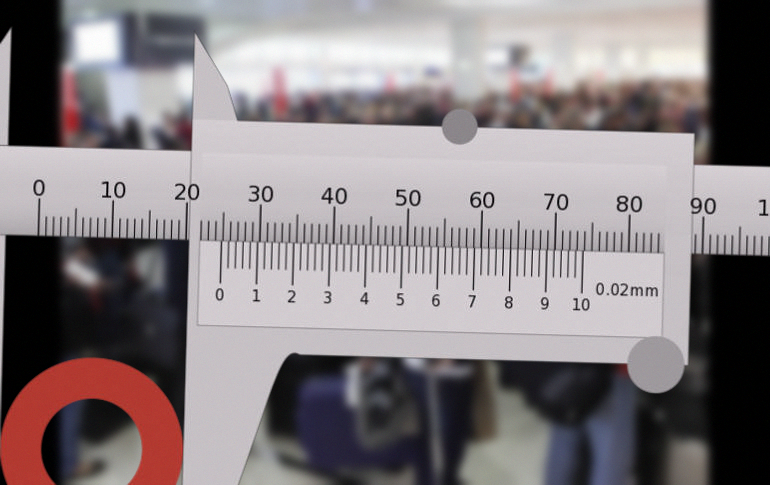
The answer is 24.8 mm
